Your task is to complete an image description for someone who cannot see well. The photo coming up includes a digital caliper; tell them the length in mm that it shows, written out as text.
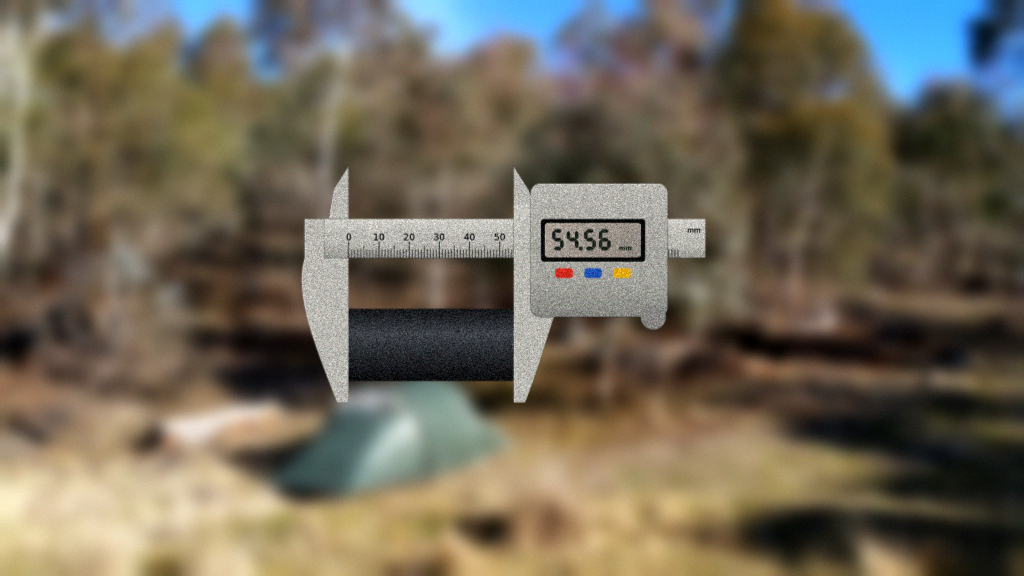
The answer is 54.56 mm
